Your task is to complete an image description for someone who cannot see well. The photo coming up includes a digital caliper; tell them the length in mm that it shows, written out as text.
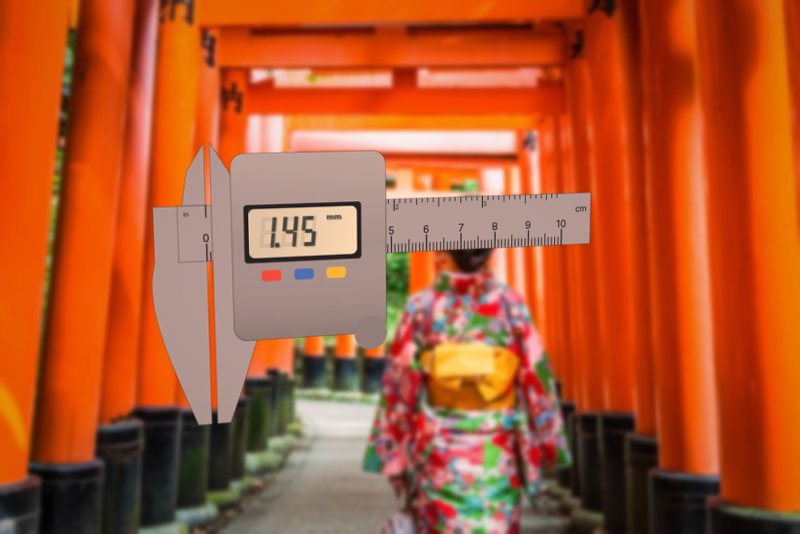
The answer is 1.45 mm
